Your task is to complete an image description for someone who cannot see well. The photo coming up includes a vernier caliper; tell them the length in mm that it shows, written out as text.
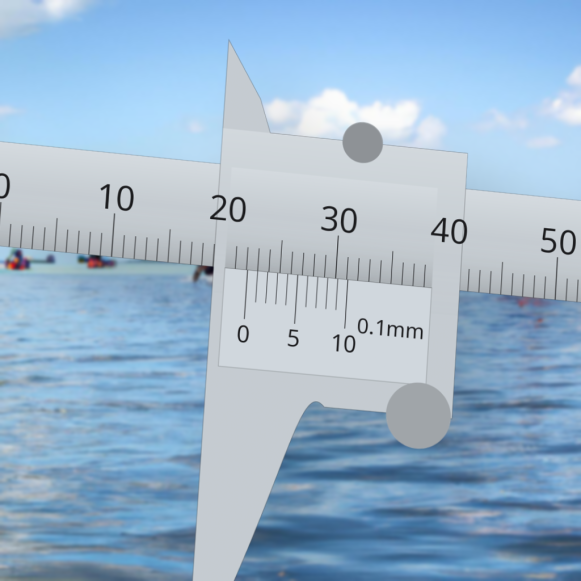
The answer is 22.1 mm
